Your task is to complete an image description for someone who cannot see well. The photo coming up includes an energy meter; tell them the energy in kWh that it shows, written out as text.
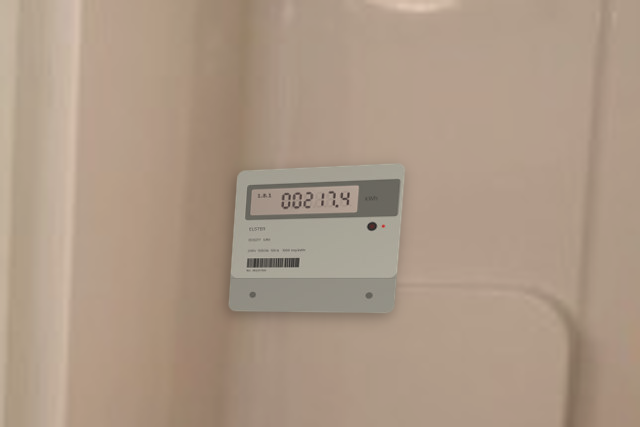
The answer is 217.4 kWh
